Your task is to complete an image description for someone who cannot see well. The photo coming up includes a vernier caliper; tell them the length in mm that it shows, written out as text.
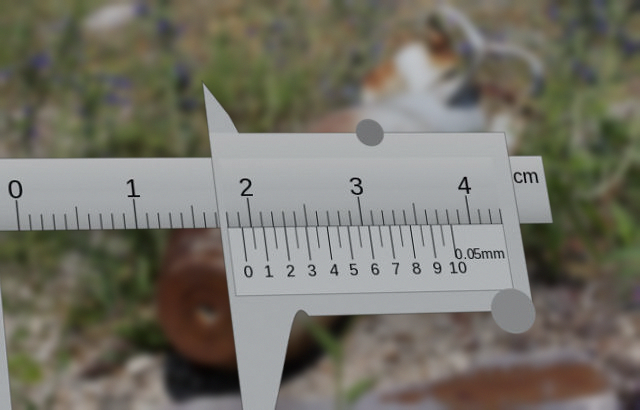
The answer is 19.2 mm
